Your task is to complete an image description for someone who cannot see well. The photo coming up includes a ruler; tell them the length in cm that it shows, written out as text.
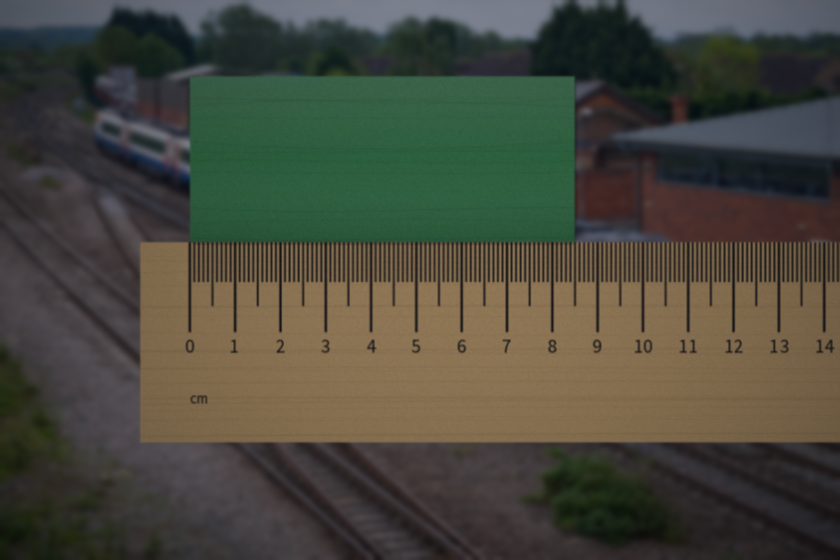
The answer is 8.5 cm
